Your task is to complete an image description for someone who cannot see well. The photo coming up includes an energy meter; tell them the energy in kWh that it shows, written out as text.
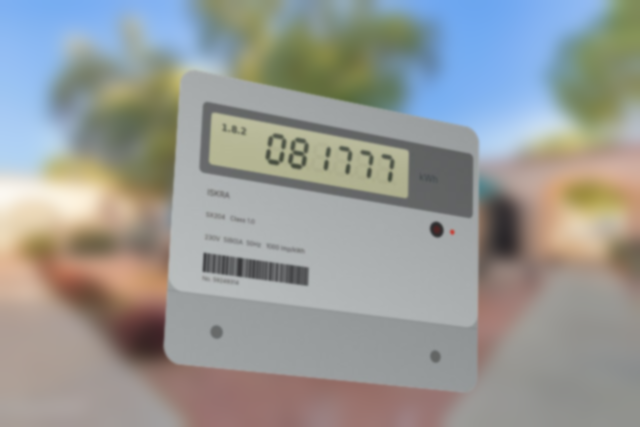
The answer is 81777 kWh
